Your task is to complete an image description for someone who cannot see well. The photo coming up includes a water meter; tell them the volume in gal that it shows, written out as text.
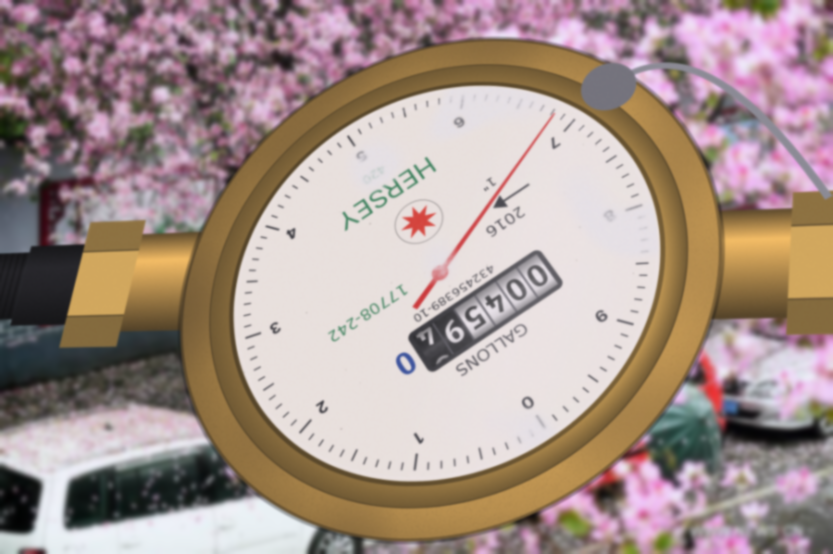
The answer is 45936.8 gal
